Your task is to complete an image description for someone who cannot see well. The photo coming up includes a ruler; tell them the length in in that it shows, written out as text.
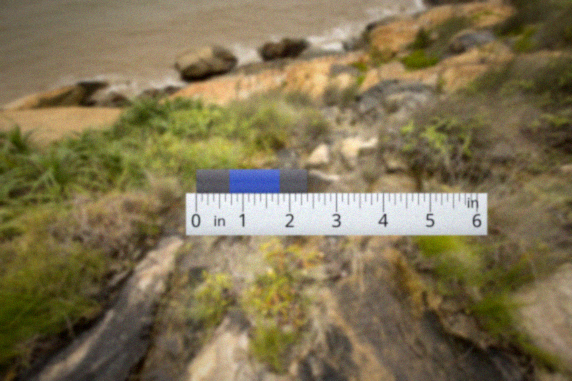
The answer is 2.375 in
